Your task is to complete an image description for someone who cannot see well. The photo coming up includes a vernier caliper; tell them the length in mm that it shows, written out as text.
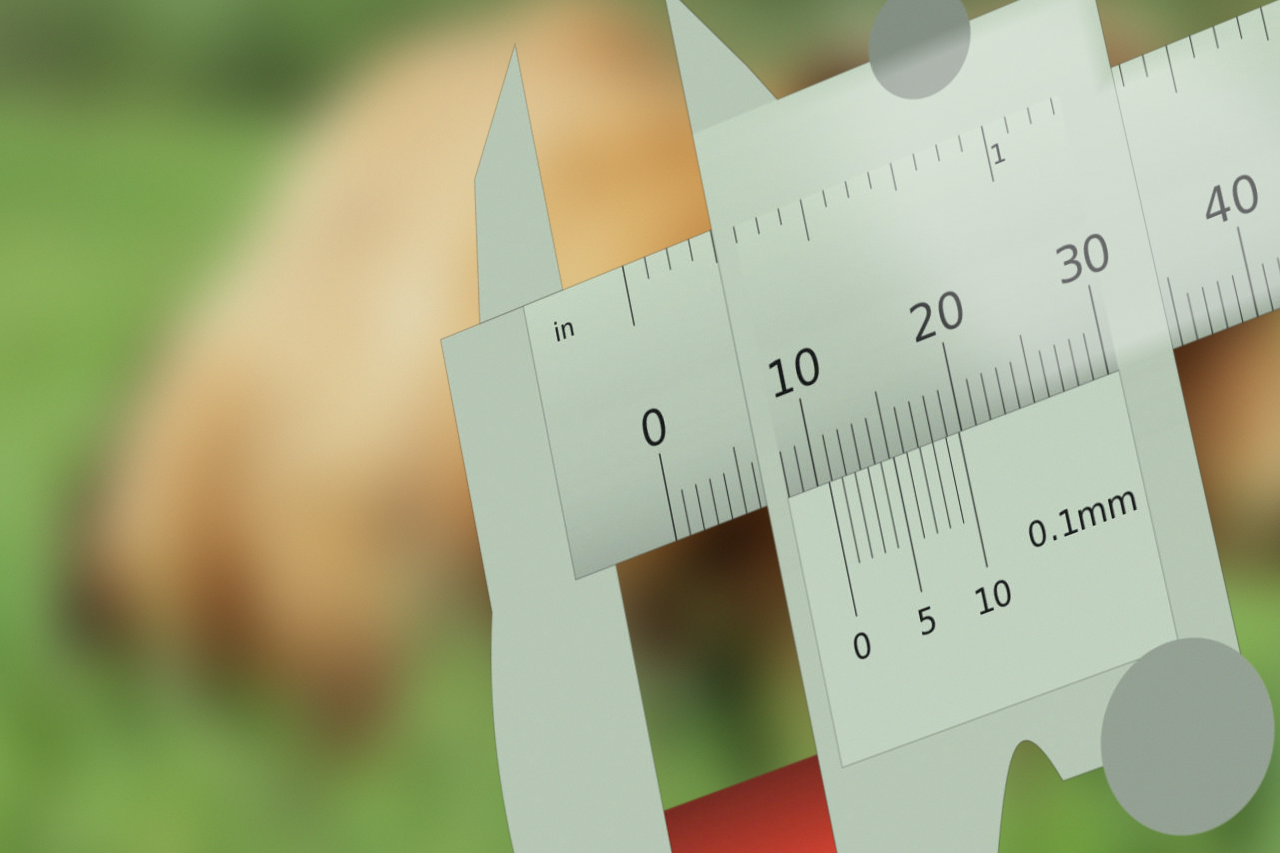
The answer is 10.8 mm
